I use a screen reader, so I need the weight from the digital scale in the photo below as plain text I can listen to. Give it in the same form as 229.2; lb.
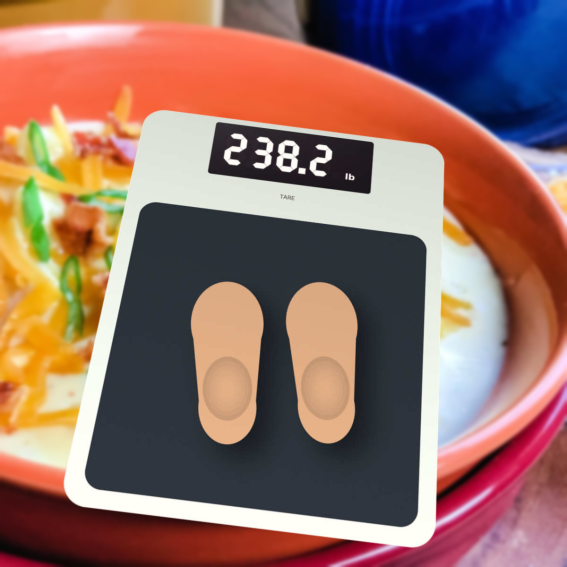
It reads 238.2; lb
